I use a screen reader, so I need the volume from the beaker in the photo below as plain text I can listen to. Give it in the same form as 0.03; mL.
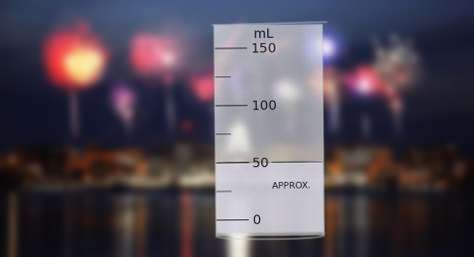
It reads 50; mL
